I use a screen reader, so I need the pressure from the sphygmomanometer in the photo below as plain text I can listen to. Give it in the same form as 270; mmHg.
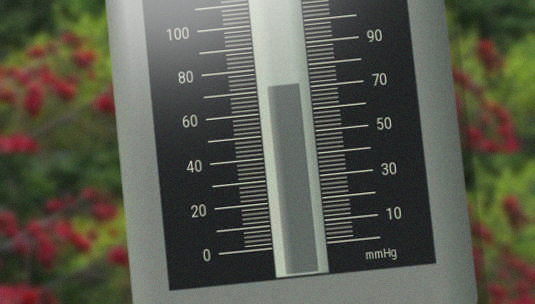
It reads 72; mmHg
